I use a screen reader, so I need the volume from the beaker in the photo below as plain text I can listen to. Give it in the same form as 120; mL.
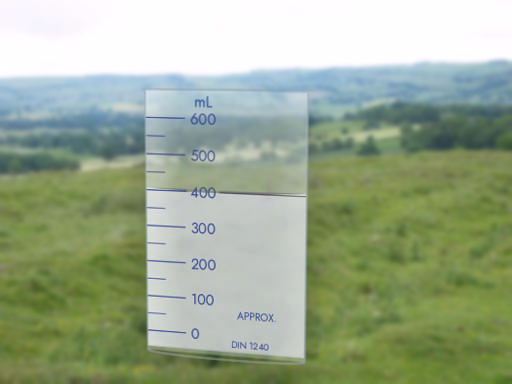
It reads 400; mL
